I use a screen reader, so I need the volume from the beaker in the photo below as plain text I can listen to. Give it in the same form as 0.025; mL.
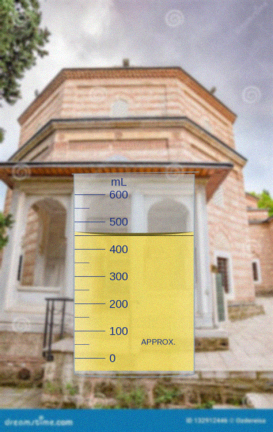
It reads 450; mL
